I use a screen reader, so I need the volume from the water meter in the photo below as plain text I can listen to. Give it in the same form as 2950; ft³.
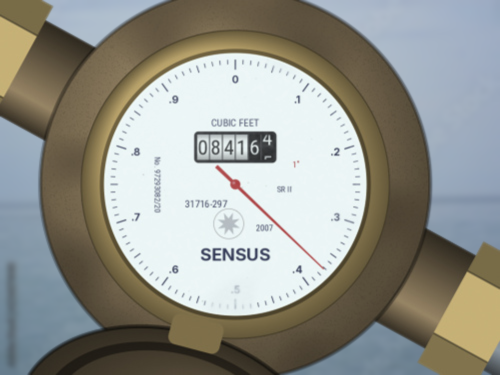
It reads 84164.37; ft³
